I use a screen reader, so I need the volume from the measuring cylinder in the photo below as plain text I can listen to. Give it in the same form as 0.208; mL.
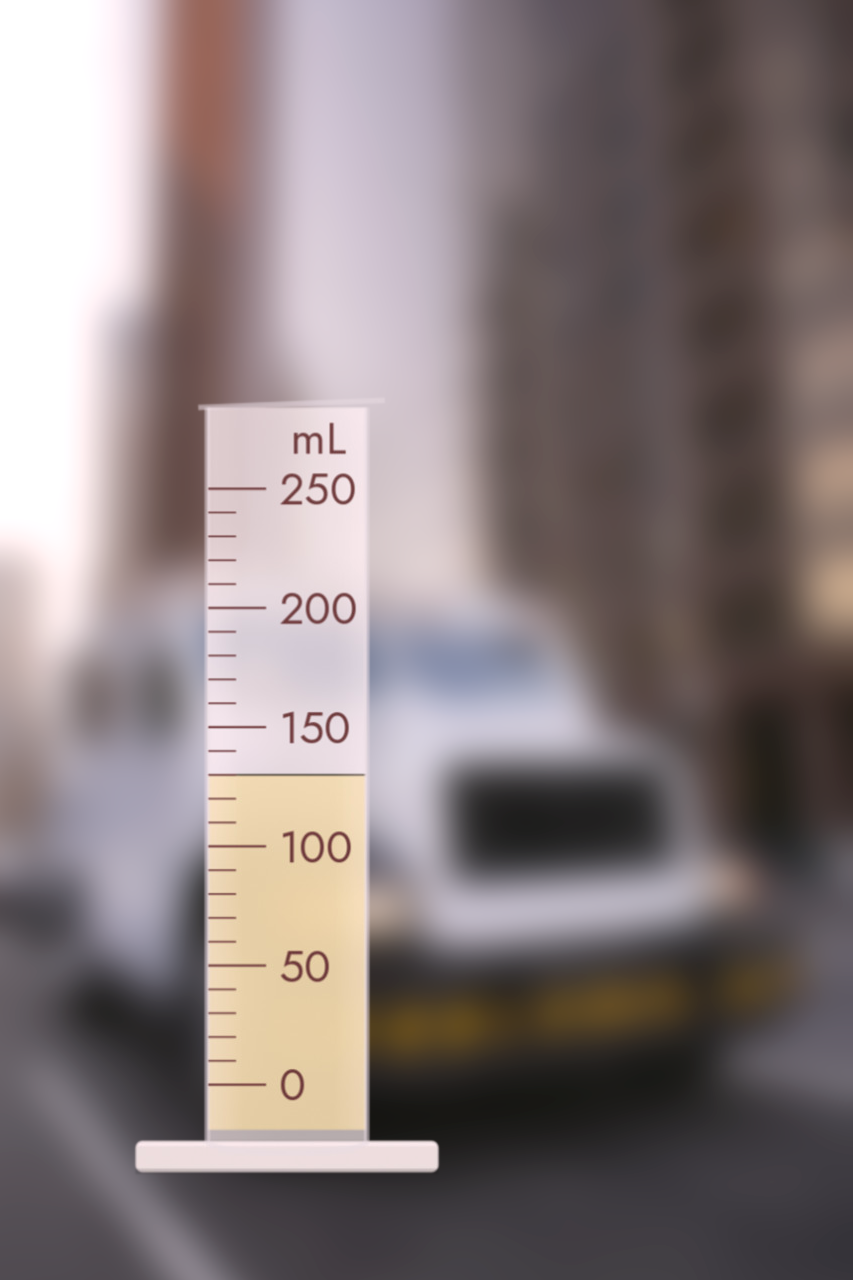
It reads 130; mL
